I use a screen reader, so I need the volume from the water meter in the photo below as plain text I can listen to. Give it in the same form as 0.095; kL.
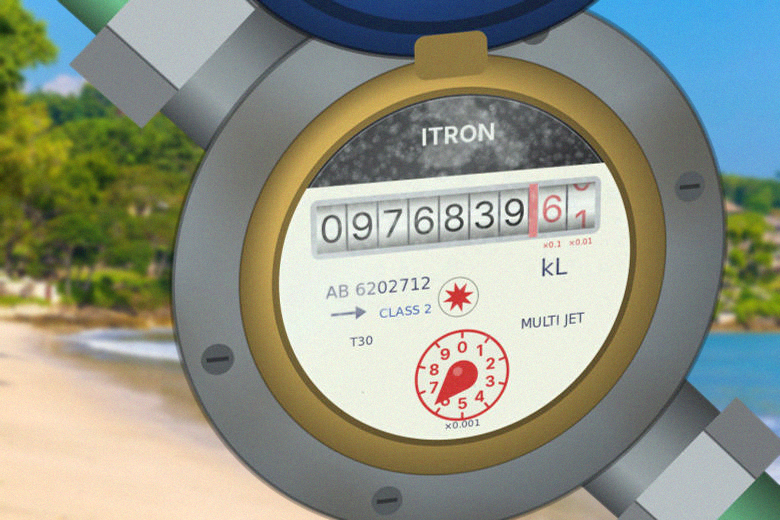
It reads 976839.606; kL
